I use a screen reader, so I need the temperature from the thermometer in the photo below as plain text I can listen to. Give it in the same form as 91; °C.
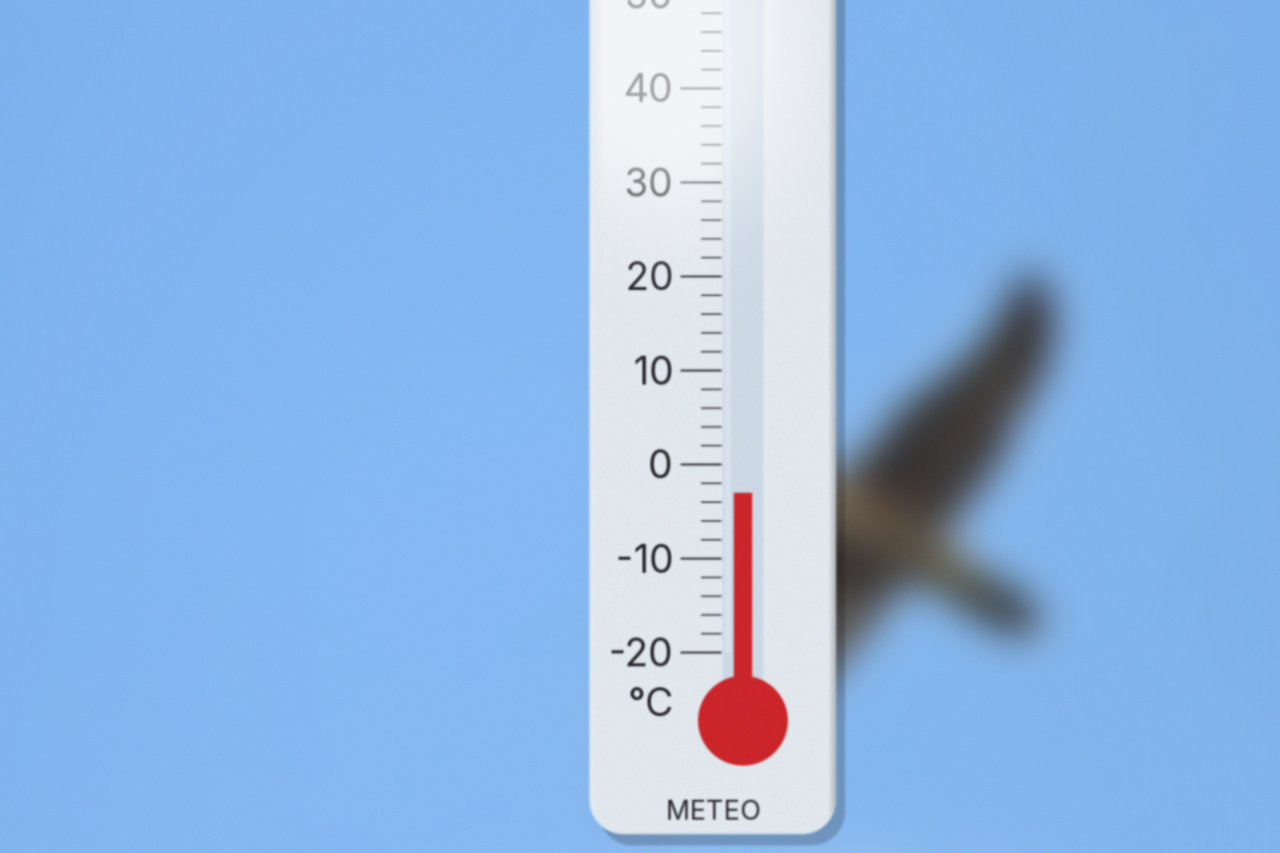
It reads -3; °C
